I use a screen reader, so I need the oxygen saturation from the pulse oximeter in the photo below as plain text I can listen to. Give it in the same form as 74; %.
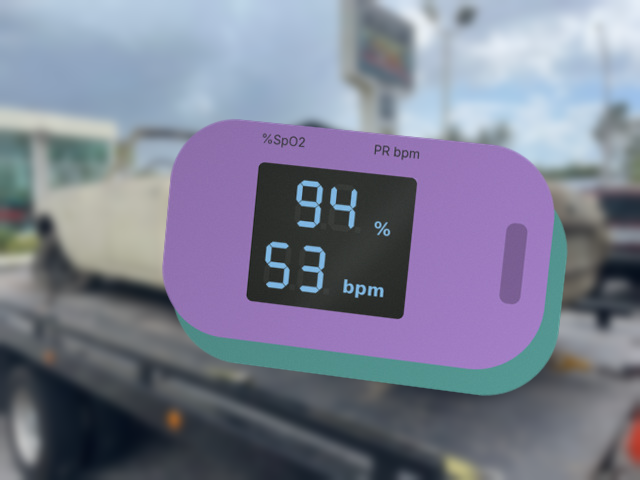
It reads 94; %
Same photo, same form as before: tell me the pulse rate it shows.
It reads 53; bpm
